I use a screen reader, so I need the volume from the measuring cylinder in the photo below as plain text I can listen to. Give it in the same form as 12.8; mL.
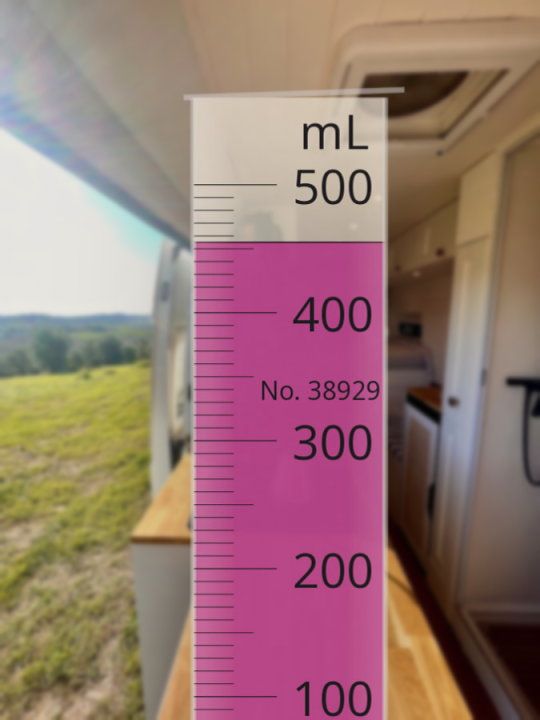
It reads 455; mL
